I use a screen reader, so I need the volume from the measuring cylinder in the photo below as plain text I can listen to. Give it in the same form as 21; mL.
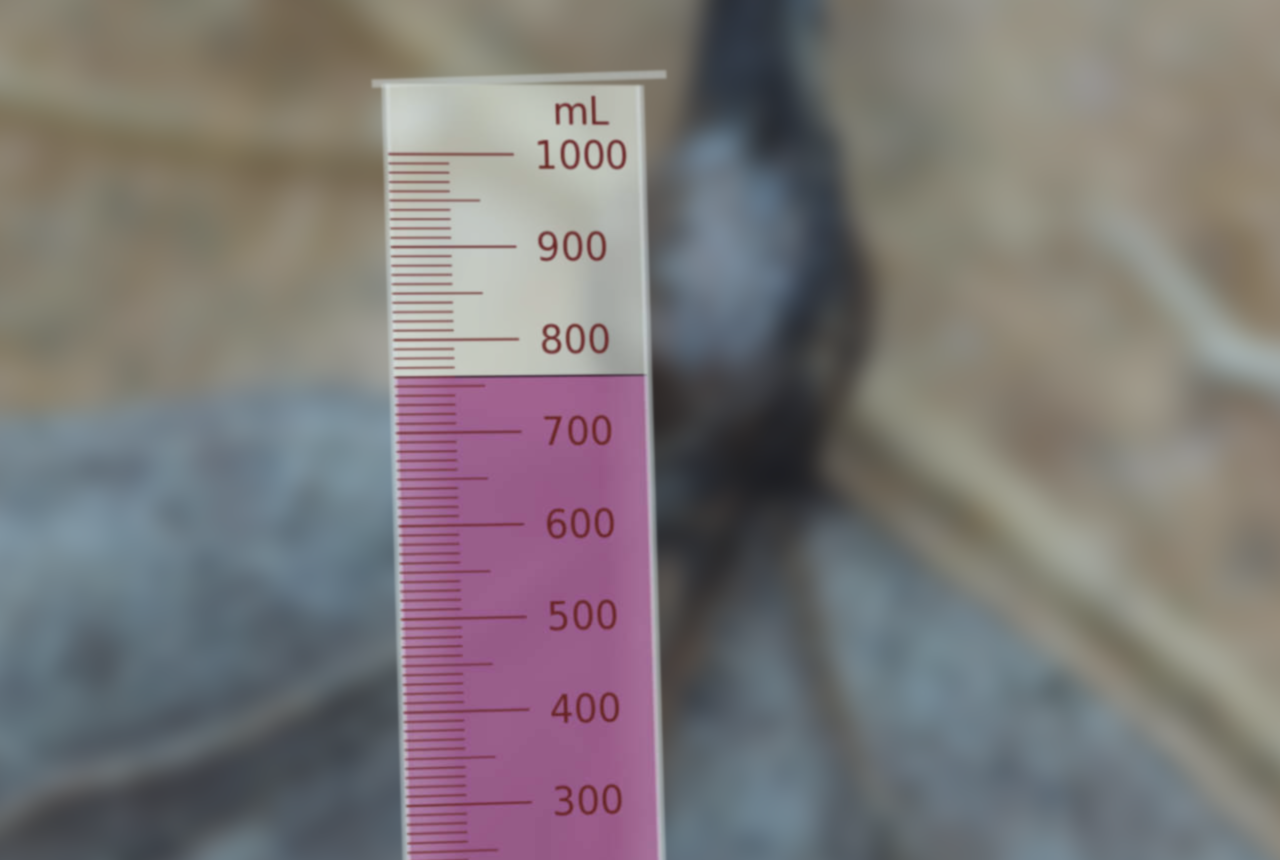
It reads 760; mL
